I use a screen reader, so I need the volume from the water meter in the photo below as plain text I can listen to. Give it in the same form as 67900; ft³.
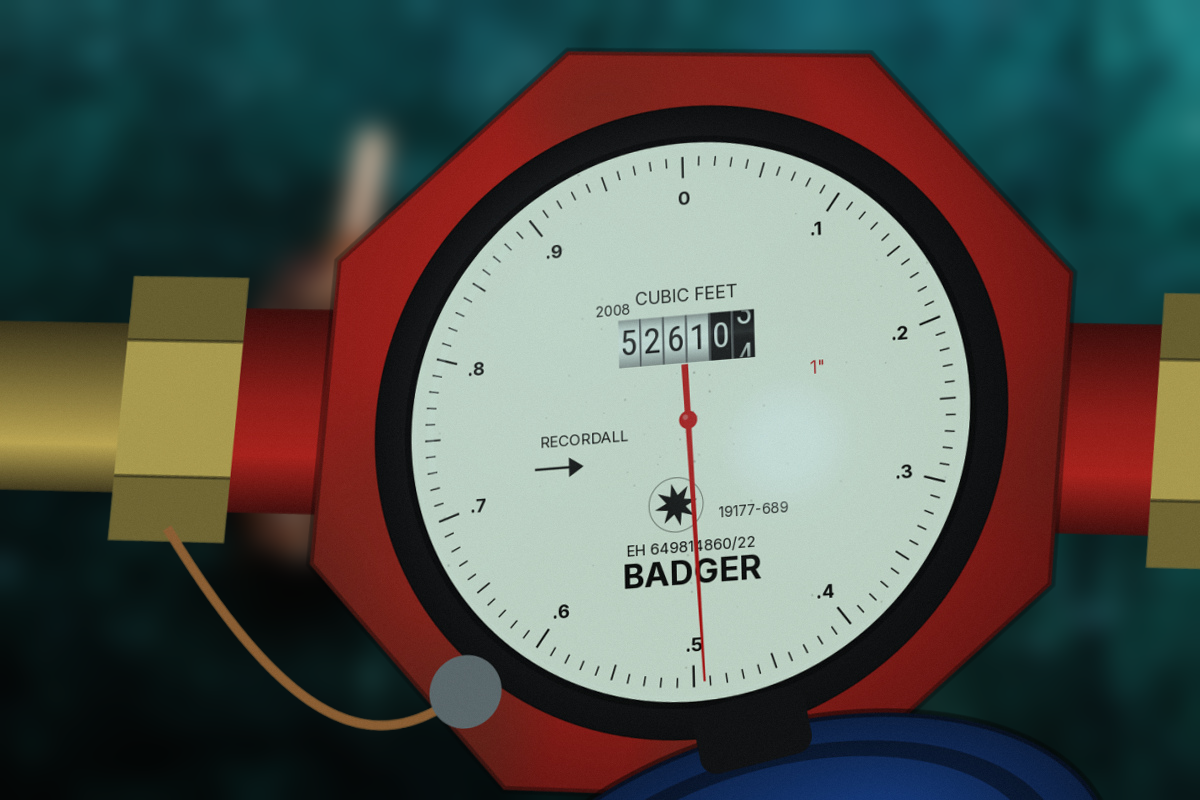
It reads 526103.49; ft³
